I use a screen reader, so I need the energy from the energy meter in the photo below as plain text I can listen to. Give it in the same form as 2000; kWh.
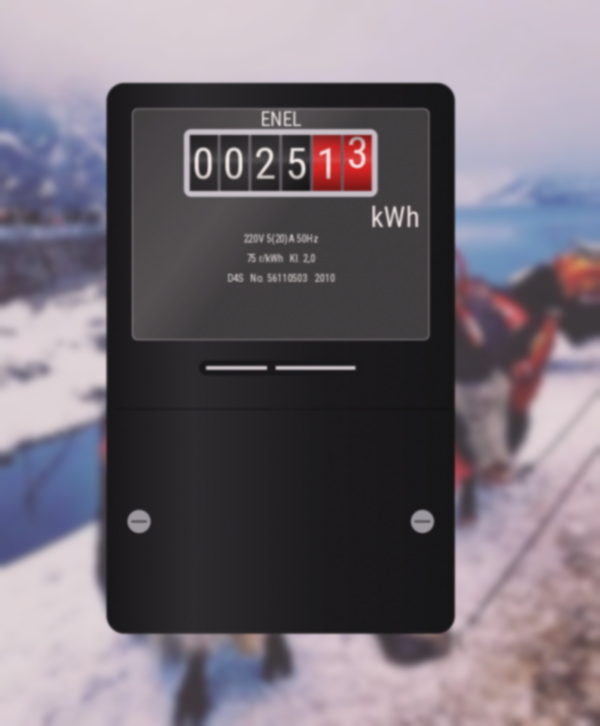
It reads 25.13; kWh
